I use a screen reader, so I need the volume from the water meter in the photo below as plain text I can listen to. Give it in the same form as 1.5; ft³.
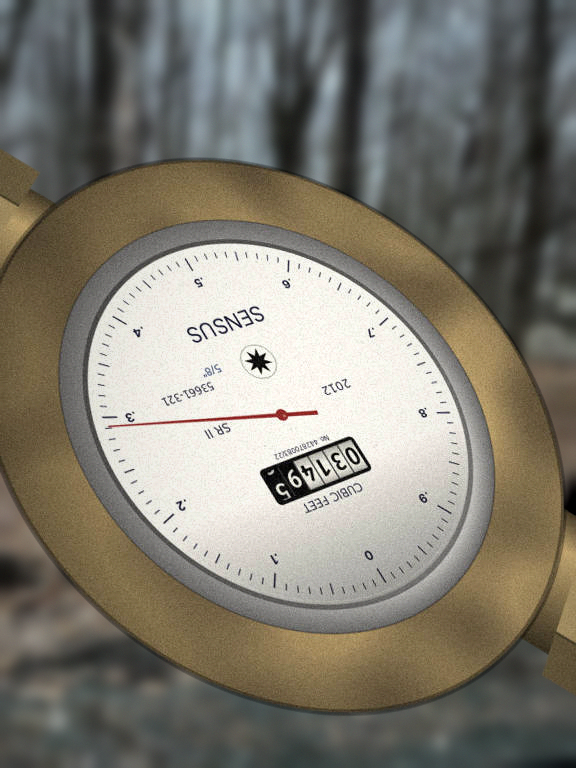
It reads 31495.29; ft³
